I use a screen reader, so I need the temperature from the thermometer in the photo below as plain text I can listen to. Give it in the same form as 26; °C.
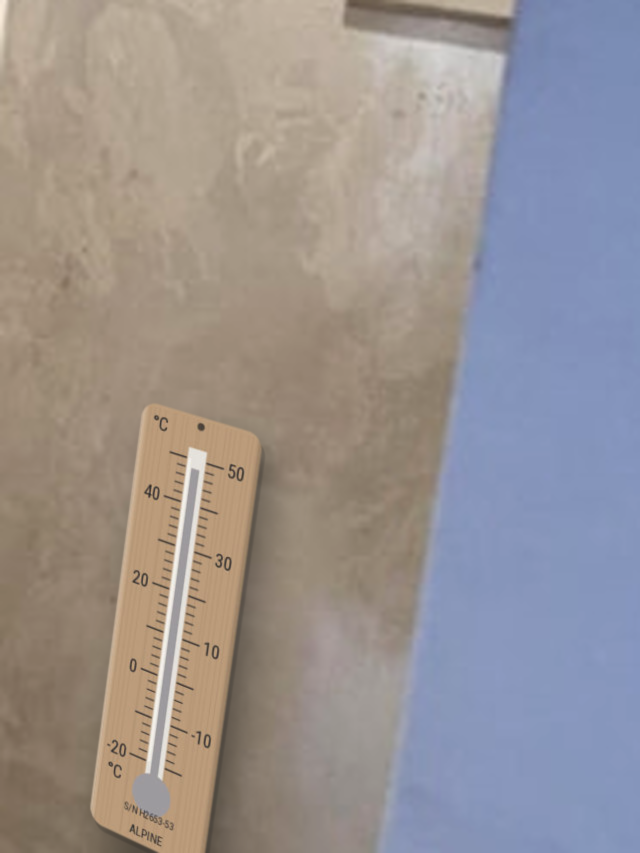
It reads 48; °C
